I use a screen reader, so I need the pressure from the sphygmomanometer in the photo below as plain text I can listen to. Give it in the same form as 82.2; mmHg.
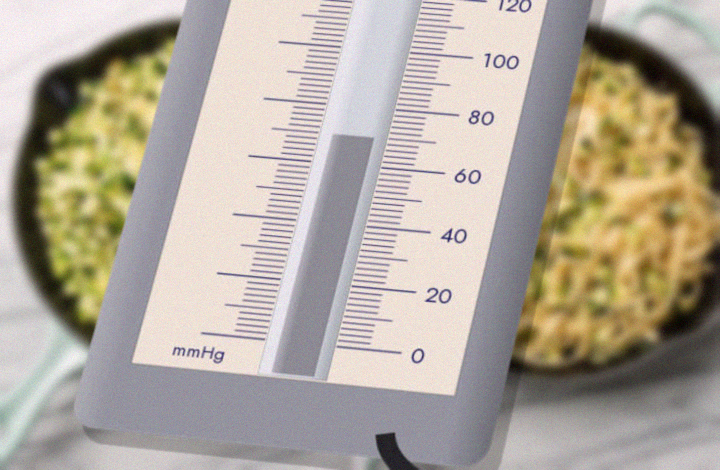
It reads 70; mmHg
